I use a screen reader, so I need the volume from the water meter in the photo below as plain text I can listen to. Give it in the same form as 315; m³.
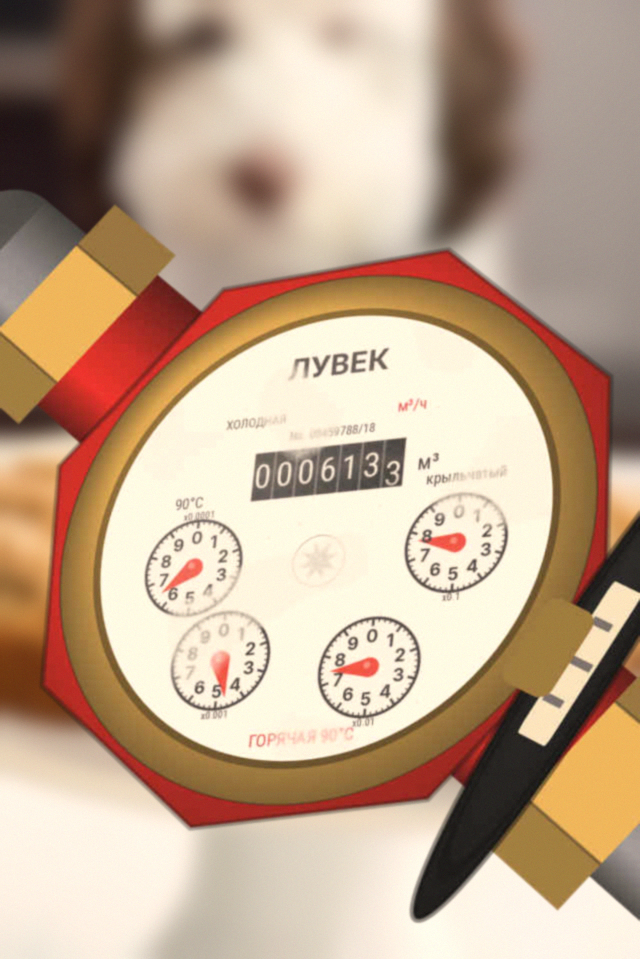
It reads 6132.7746; m³
